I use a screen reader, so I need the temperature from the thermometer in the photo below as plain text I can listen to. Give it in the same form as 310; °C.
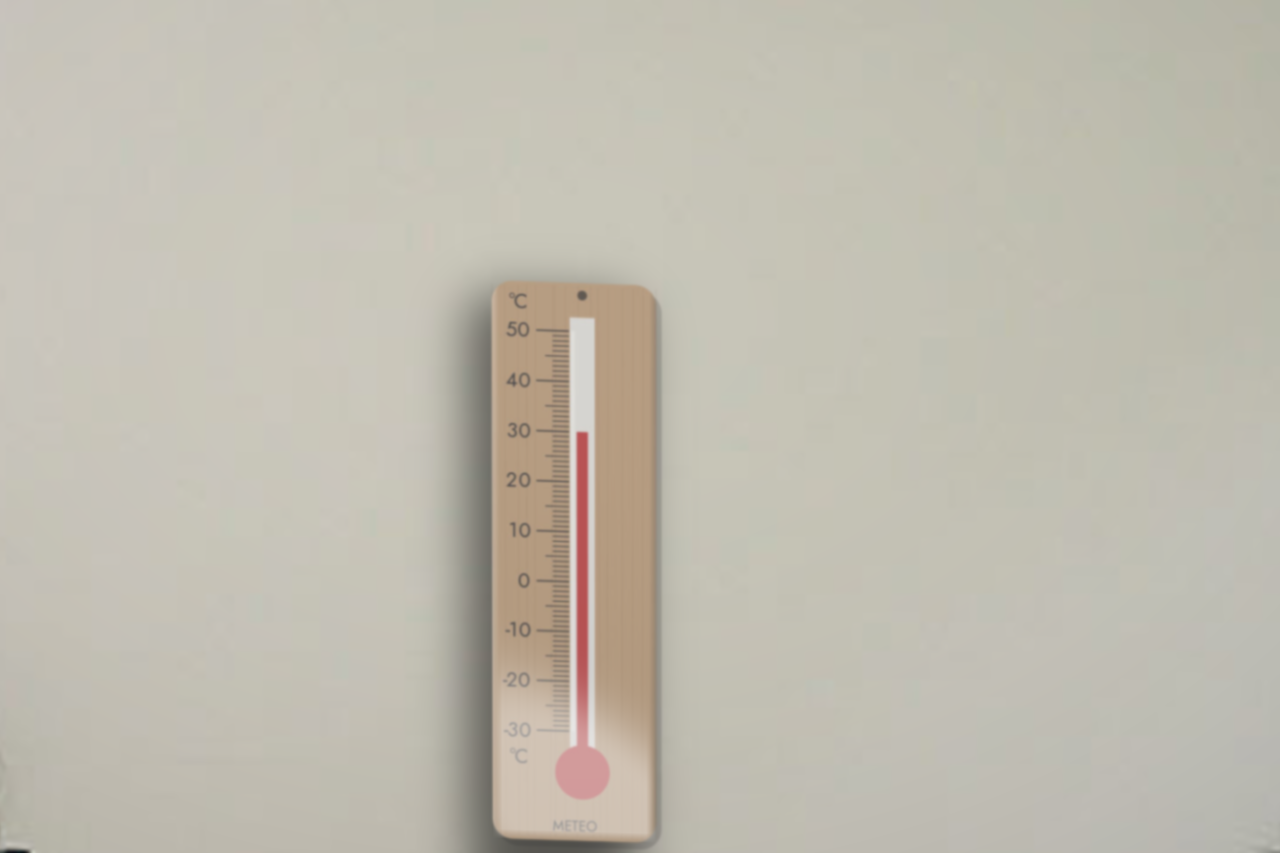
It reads 30; °C
